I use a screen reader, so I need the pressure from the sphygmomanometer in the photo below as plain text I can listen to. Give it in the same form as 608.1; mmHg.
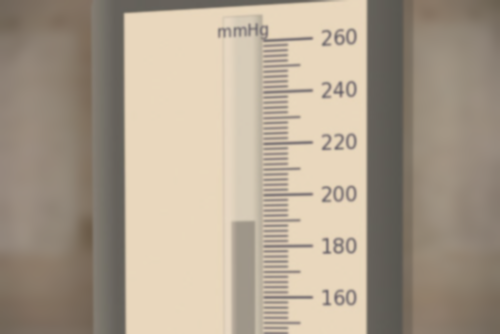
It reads 190; mmHg
